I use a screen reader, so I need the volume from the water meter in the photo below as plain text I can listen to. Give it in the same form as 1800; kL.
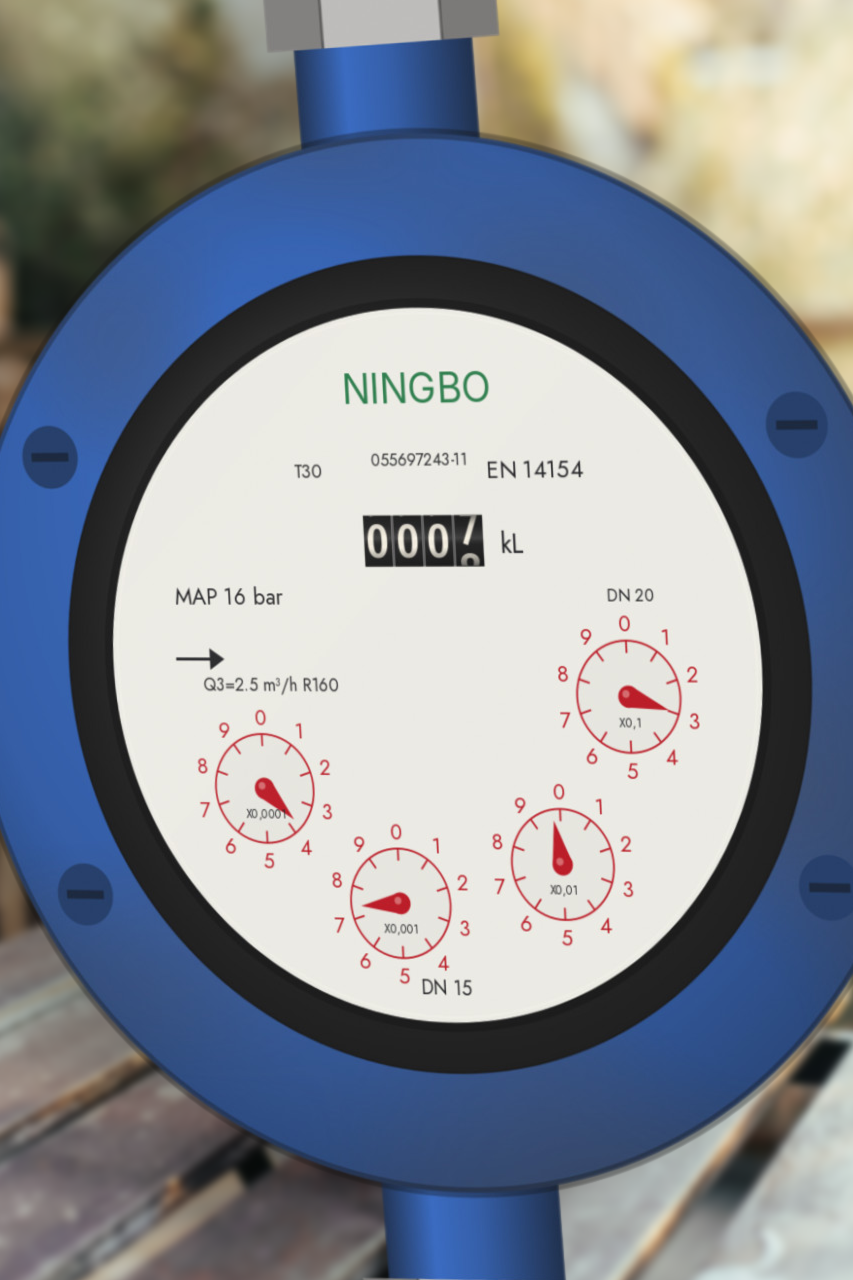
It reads 7.2973; kL
